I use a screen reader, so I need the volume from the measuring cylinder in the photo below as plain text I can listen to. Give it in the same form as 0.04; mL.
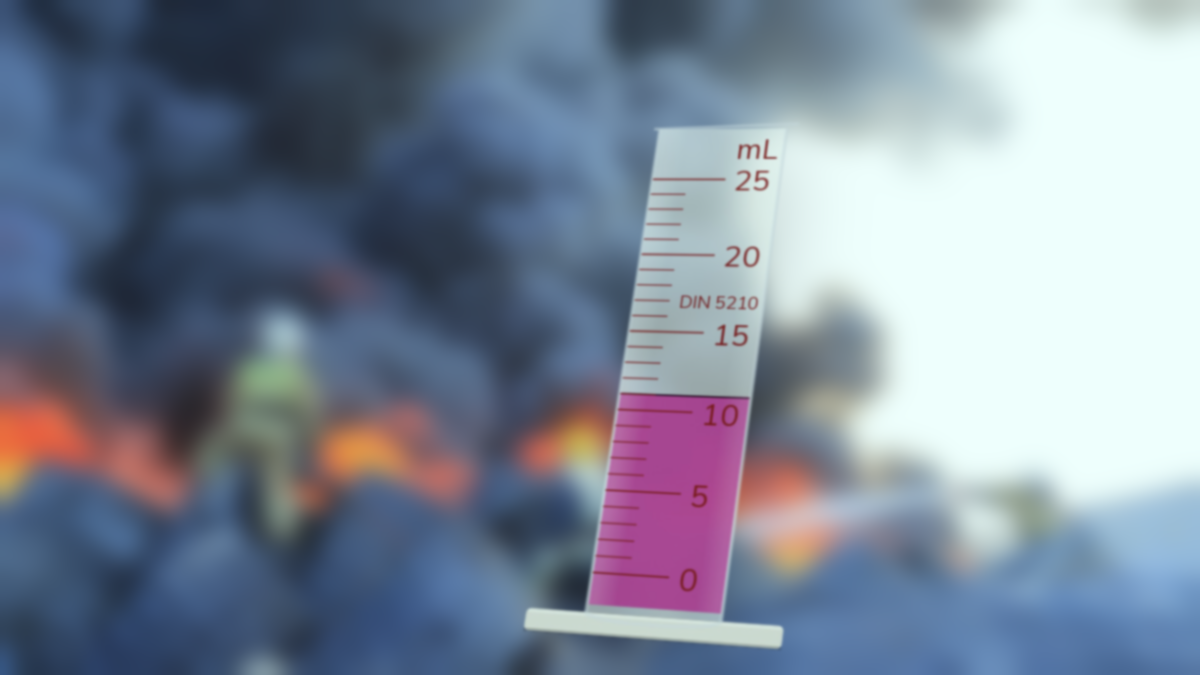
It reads 11; mL
